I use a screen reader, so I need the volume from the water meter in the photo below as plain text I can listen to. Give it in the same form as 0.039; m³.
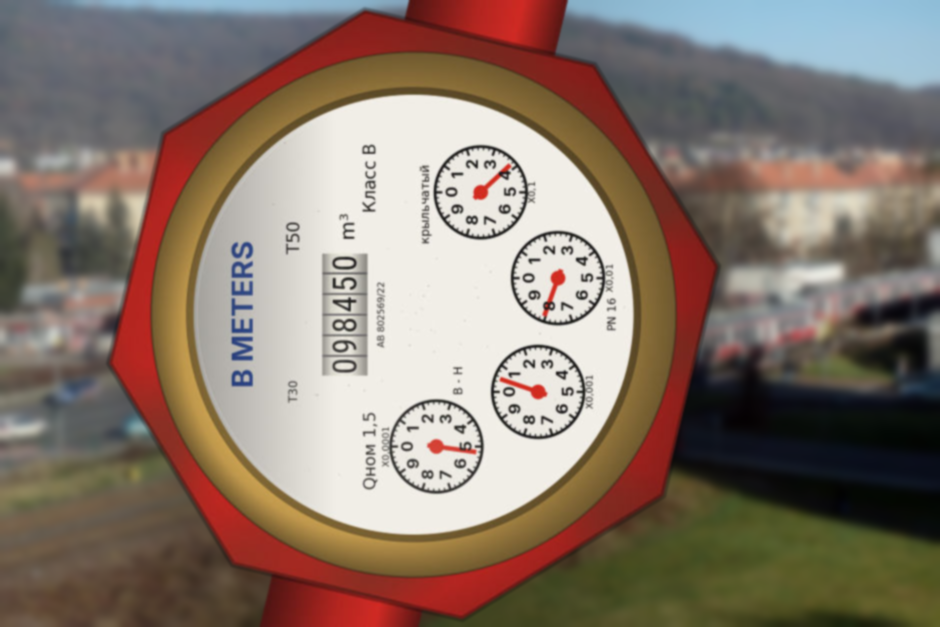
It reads 98450.3805; m³
